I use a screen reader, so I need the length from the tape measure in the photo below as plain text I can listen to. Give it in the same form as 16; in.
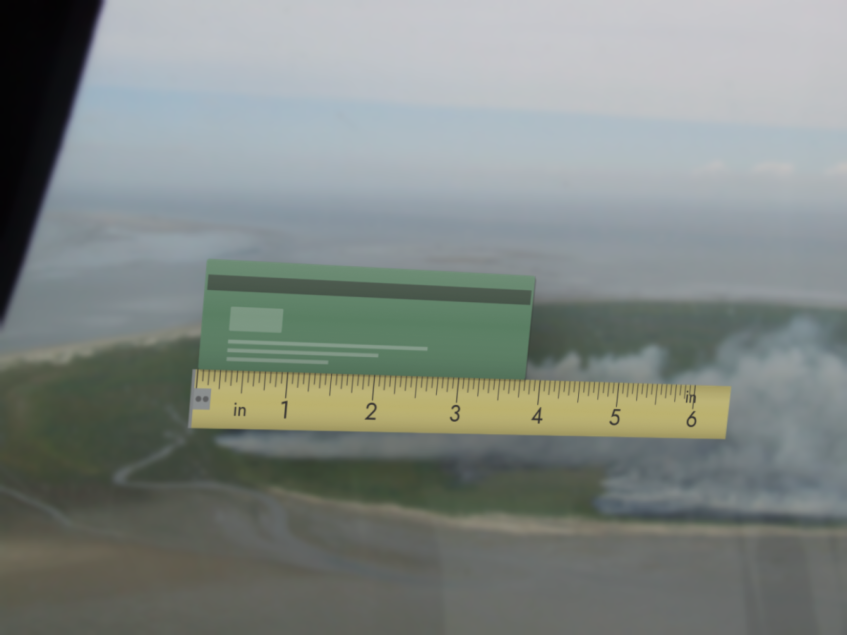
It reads 3.8125; in
